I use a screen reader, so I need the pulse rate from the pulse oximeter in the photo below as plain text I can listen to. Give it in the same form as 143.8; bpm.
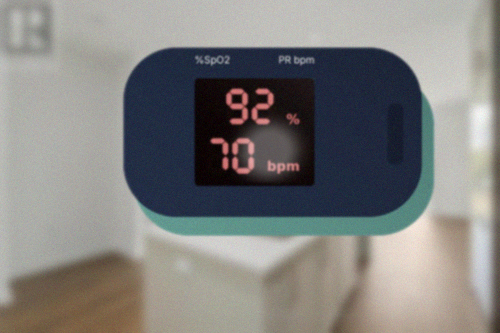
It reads 70; bpm
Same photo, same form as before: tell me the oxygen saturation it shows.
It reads 92; %
